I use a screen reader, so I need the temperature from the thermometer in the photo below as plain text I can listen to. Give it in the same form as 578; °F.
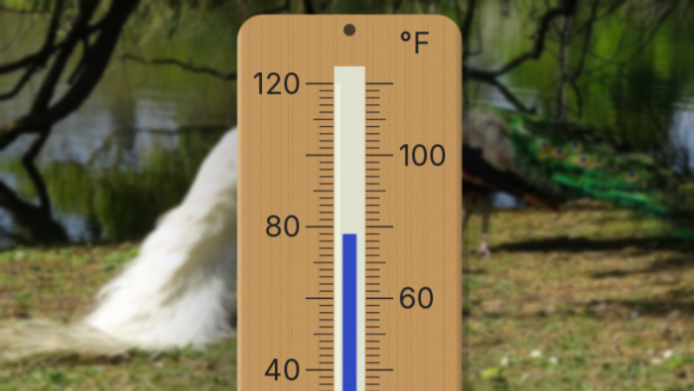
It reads 78; °F
